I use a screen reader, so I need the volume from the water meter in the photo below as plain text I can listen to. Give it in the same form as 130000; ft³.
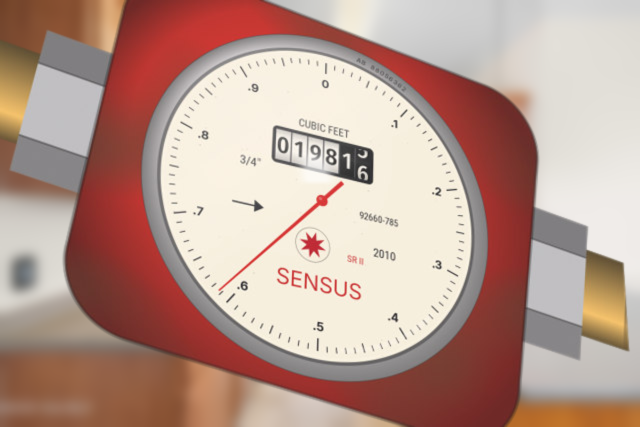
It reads 19815.61; ft³
